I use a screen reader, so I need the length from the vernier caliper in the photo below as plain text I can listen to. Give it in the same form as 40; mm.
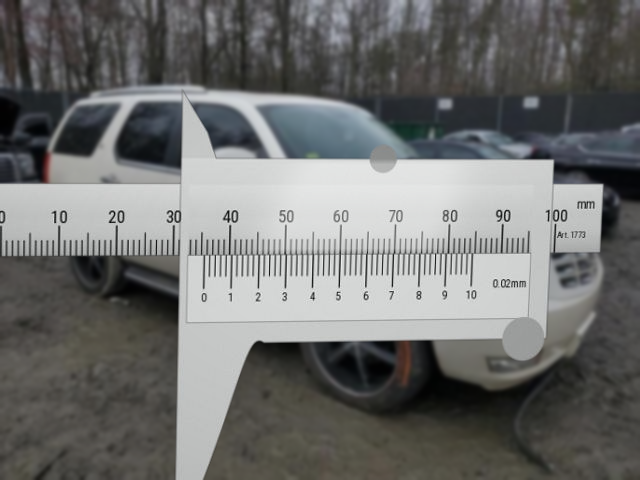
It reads 35.5; mm
